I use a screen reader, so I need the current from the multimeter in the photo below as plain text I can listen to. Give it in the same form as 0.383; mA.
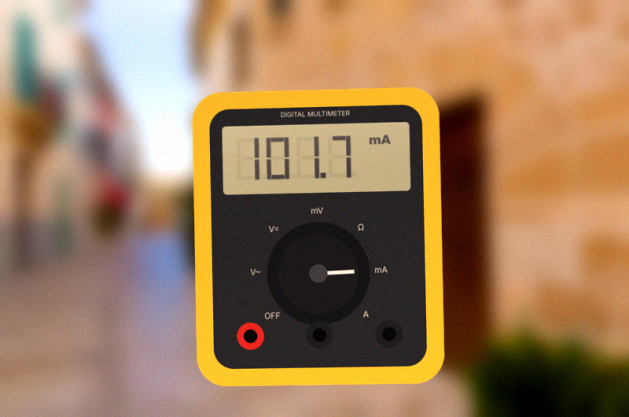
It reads 101.7; mA
